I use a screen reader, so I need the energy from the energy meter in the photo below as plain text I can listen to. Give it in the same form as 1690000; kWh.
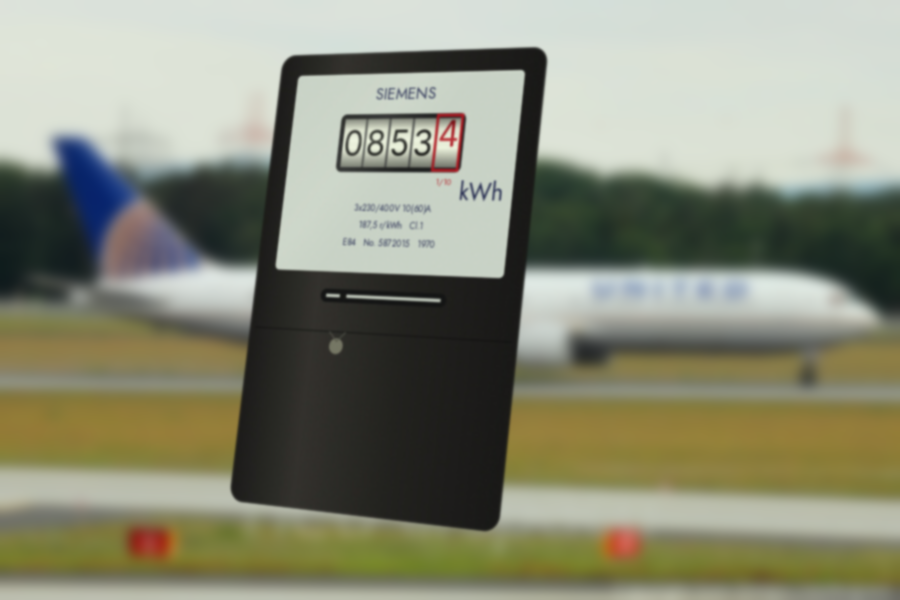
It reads 853.4; kWh
